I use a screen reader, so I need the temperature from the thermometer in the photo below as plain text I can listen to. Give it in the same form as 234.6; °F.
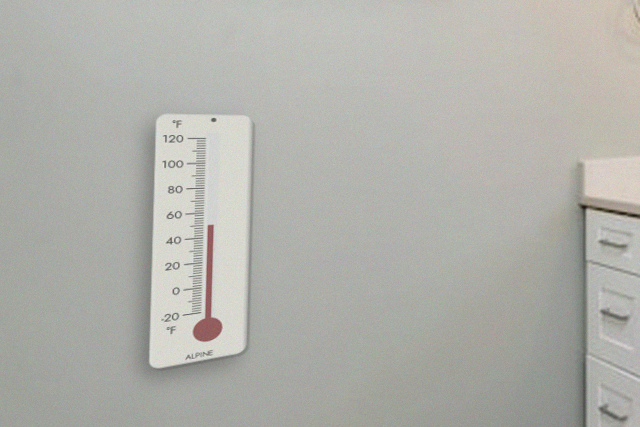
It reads 50; °F
